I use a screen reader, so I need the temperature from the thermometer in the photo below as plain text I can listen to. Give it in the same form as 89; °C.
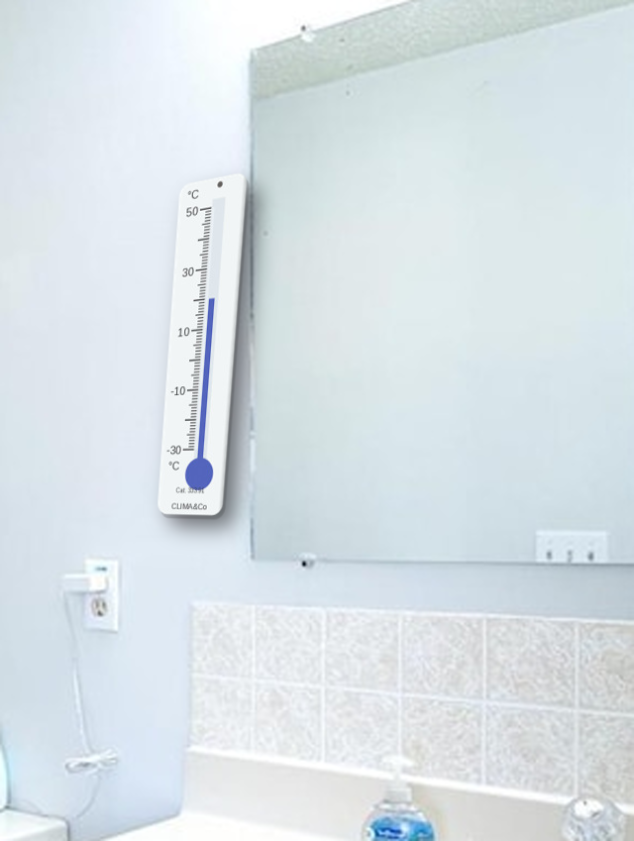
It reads 20; °C
